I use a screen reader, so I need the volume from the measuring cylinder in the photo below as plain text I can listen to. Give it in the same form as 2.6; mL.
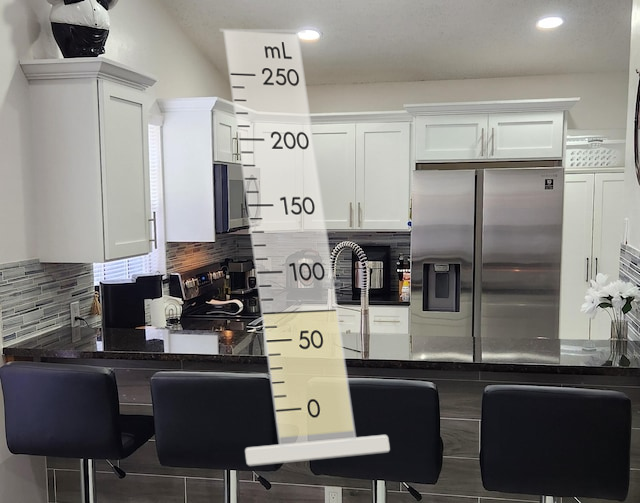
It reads 70; mL
